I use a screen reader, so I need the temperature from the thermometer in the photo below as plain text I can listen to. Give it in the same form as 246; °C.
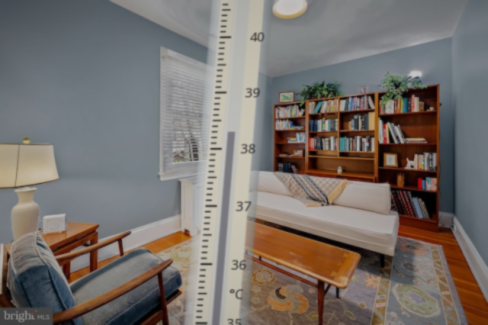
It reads 38.3; °C
